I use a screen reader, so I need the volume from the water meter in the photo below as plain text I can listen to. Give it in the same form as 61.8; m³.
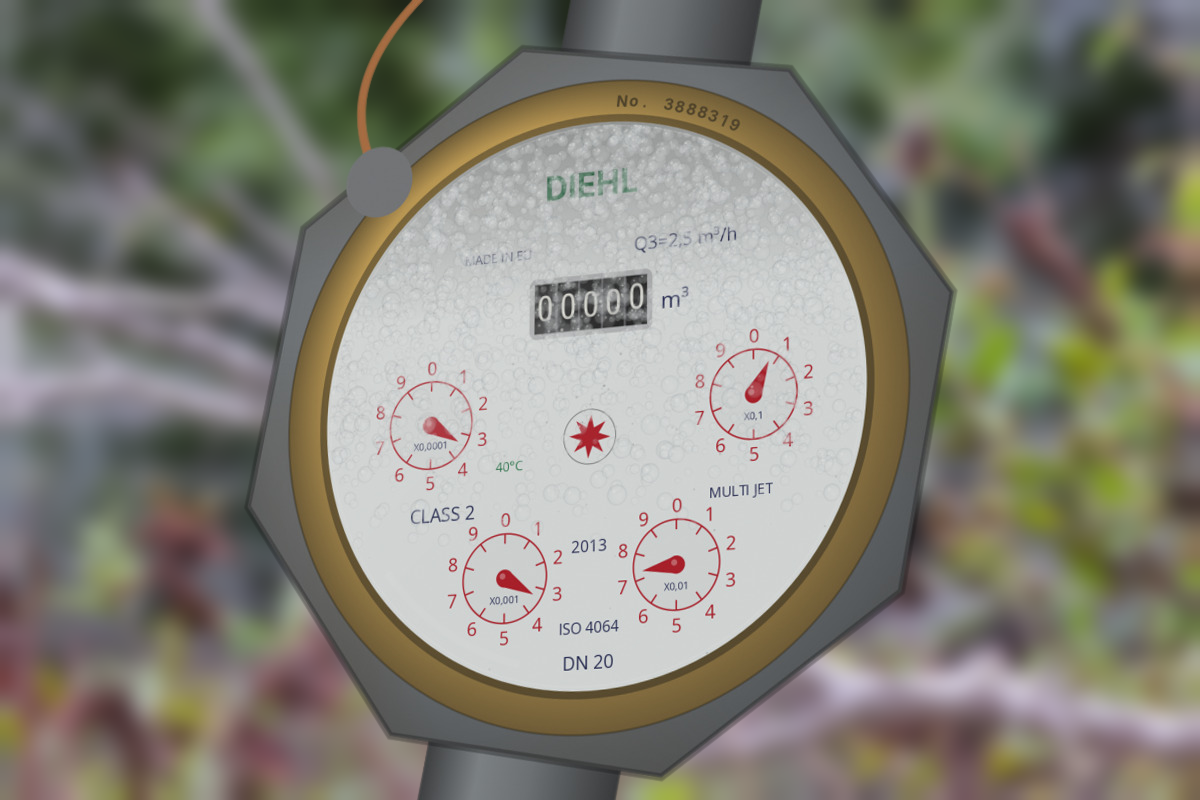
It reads 0.0733; m³
